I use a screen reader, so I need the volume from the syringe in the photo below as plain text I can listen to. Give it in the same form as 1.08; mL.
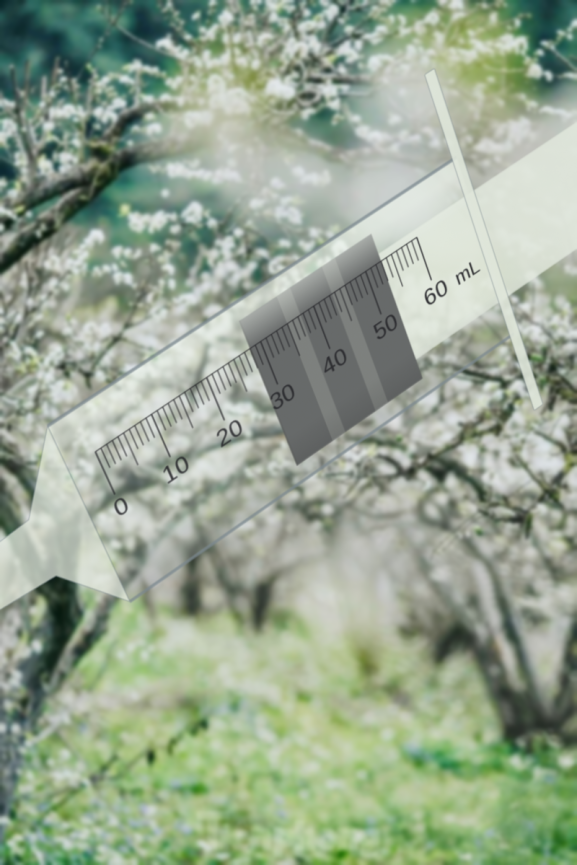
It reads 28; mL
